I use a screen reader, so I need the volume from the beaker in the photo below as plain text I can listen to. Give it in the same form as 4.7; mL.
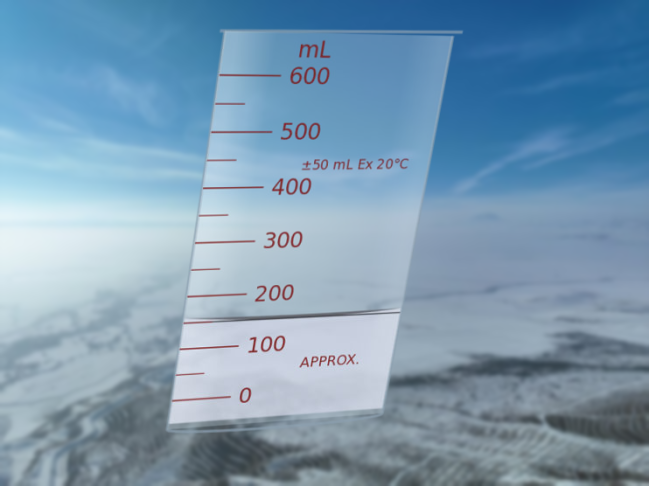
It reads 150; mL
